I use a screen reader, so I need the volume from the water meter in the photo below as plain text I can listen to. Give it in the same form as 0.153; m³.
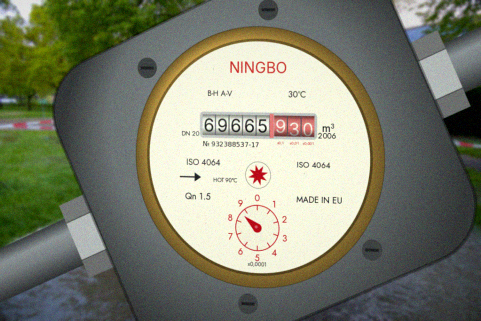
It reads 69665.9298; m³
